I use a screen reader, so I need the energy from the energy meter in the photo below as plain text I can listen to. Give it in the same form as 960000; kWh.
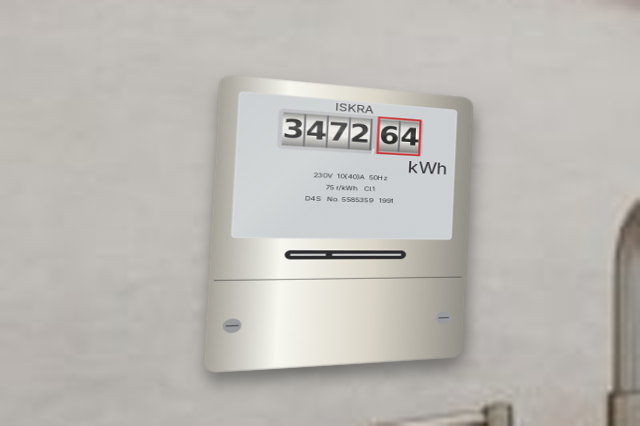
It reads 3472.64; kWh
